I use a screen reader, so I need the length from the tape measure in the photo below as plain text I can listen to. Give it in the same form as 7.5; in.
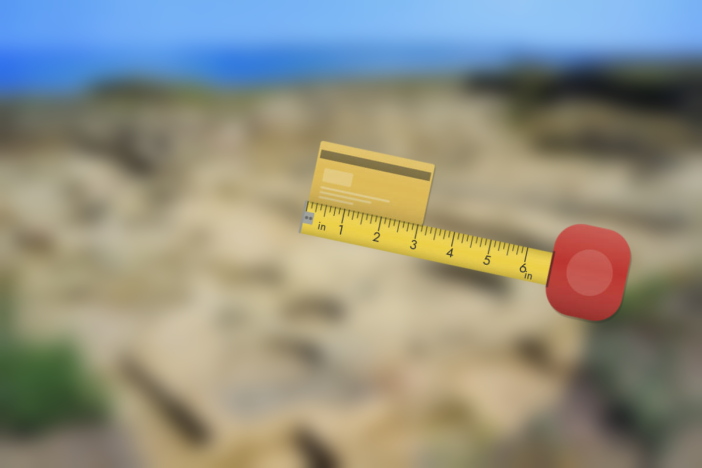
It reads 3.125; in
